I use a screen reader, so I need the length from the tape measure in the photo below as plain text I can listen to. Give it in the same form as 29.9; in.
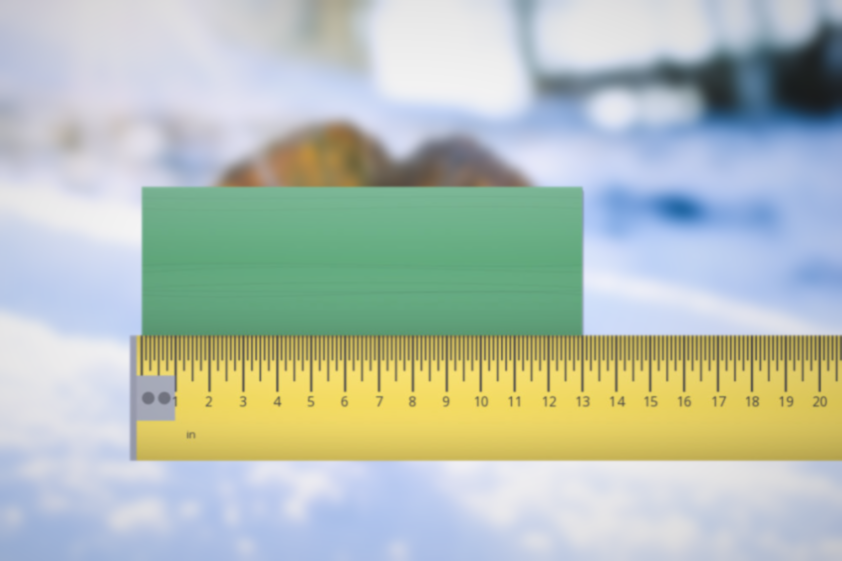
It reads 13; in
